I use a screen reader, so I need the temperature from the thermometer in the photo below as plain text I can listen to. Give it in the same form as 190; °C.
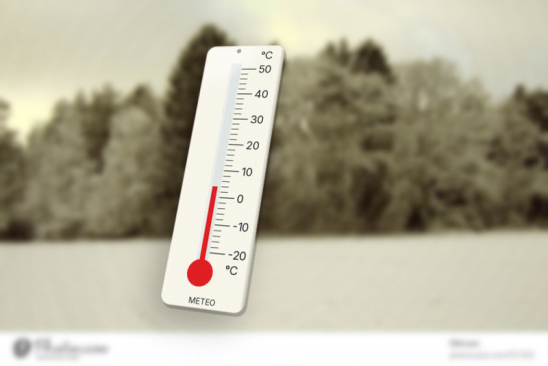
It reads 4; °C
